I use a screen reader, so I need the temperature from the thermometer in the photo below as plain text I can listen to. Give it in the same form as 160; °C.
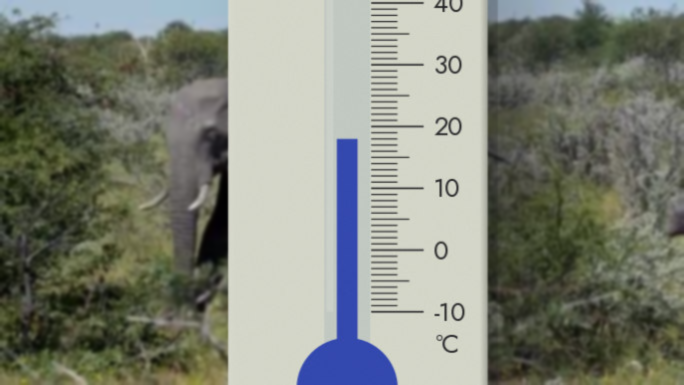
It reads 18; °C
